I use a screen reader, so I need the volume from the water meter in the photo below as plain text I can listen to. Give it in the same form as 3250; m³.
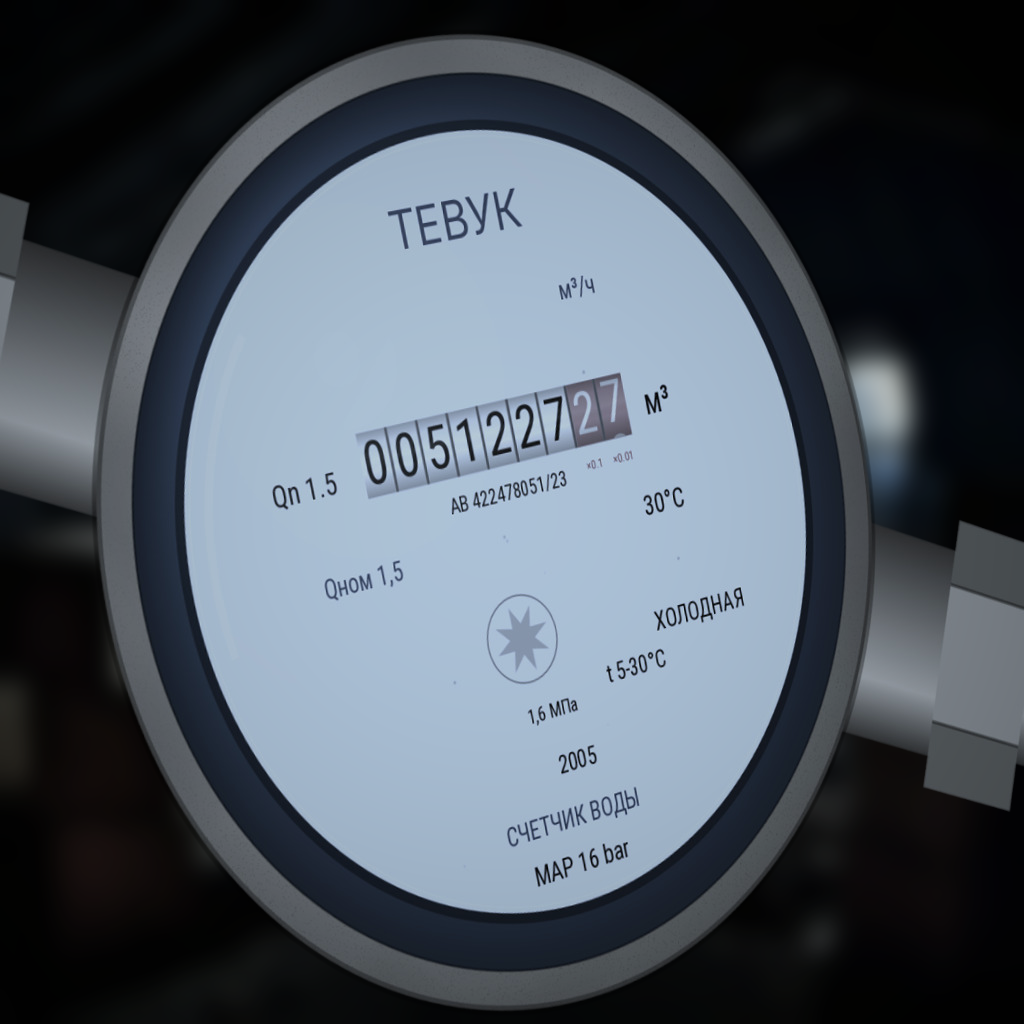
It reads 51227.27; m³
